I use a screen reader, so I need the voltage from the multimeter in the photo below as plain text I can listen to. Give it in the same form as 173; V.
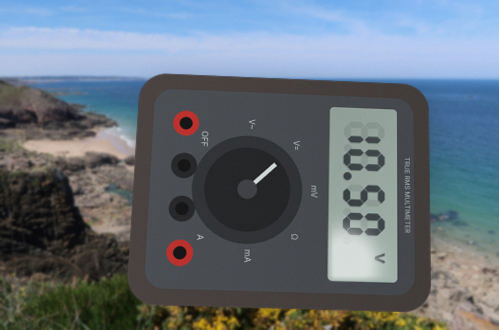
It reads 10.50; V
